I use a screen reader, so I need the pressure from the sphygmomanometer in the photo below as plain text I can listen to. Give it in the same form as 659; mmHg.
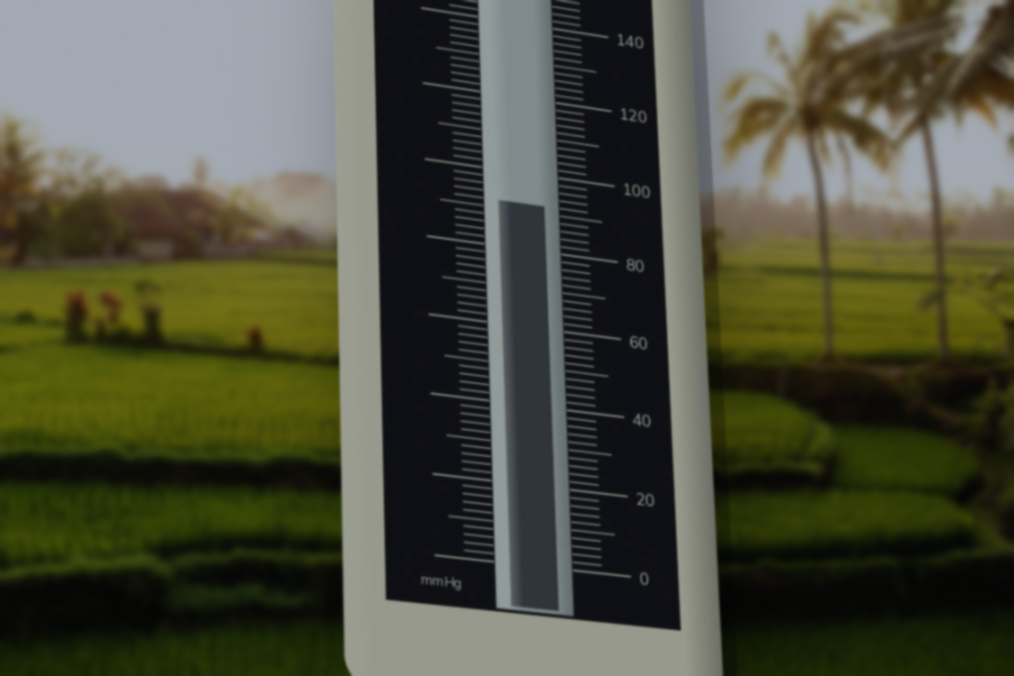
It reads 92; mmHg
